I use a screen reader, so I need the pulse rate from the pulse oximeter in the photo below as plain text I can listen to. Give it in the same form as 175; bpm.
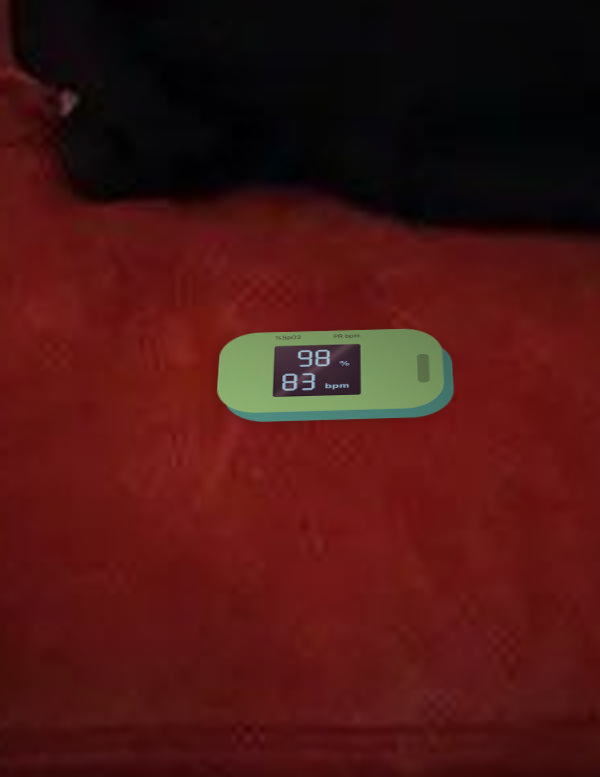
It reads 83; bpm
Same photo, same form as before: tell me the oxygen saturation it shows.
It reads 98; %
